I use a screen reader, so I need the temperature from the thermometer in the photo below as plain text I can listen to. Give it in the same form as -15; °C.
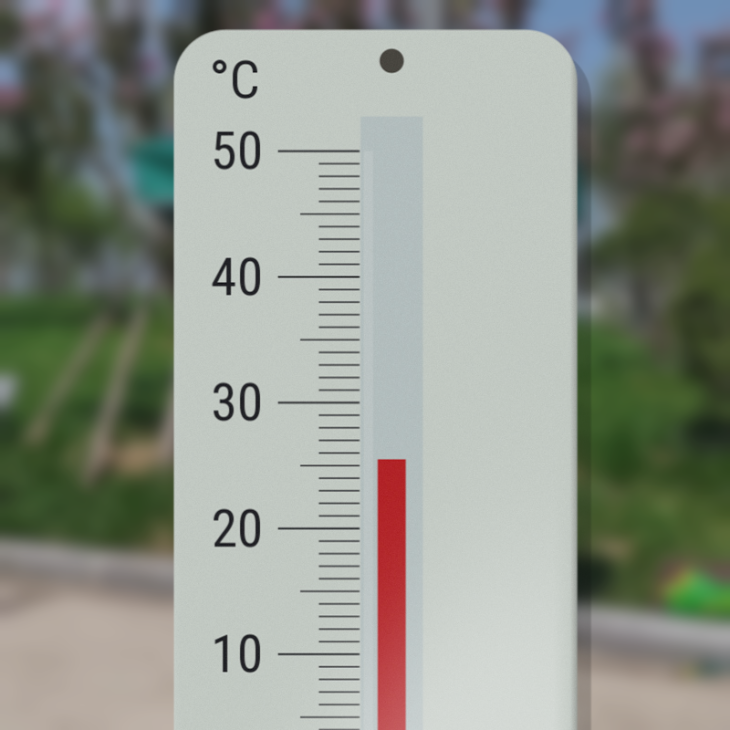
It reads 25.5; °C
